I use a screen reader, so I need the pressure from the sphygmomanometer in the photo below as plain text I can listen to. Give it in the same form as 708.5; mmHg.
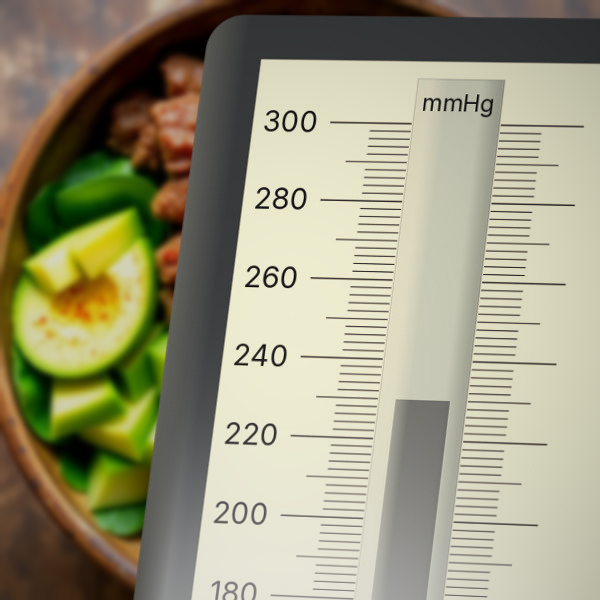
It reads 230; mmHg
